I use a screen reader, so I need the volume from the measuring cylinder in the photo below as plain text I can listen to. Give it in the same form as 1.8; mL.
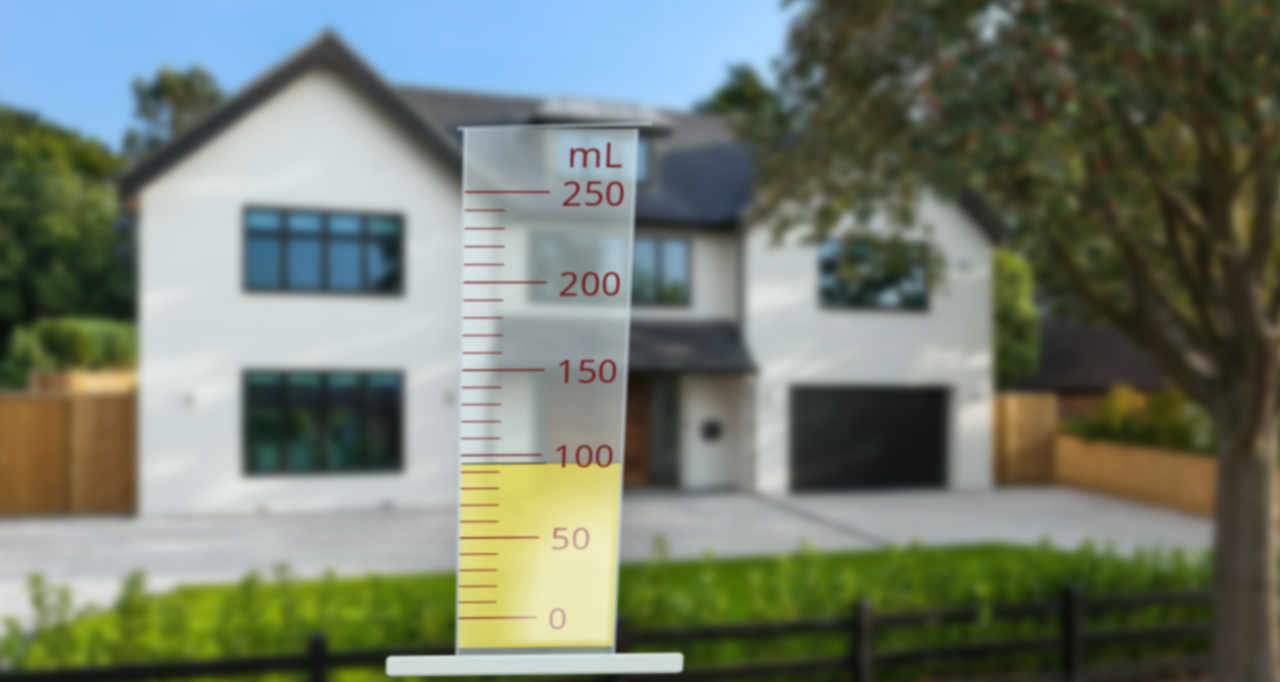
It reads 95; mL
